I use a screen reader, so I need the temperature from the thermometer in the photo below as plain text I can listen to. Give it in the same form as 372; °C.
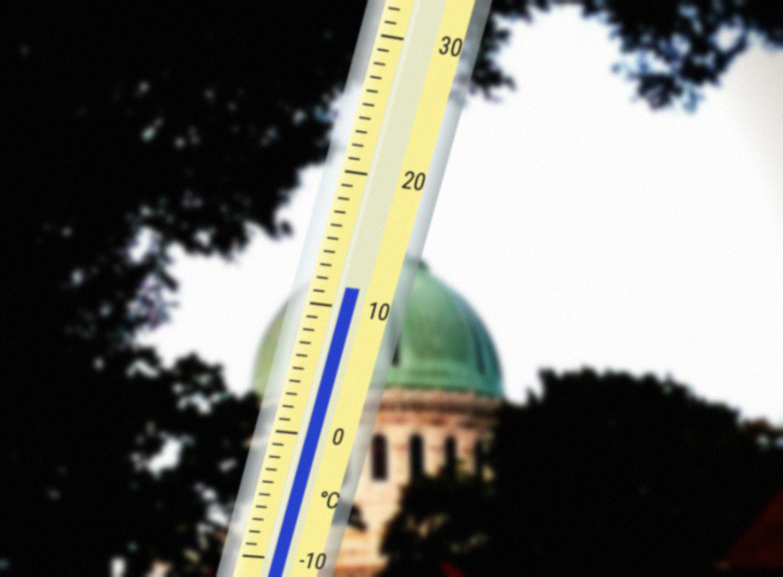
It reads 11.5; °C
